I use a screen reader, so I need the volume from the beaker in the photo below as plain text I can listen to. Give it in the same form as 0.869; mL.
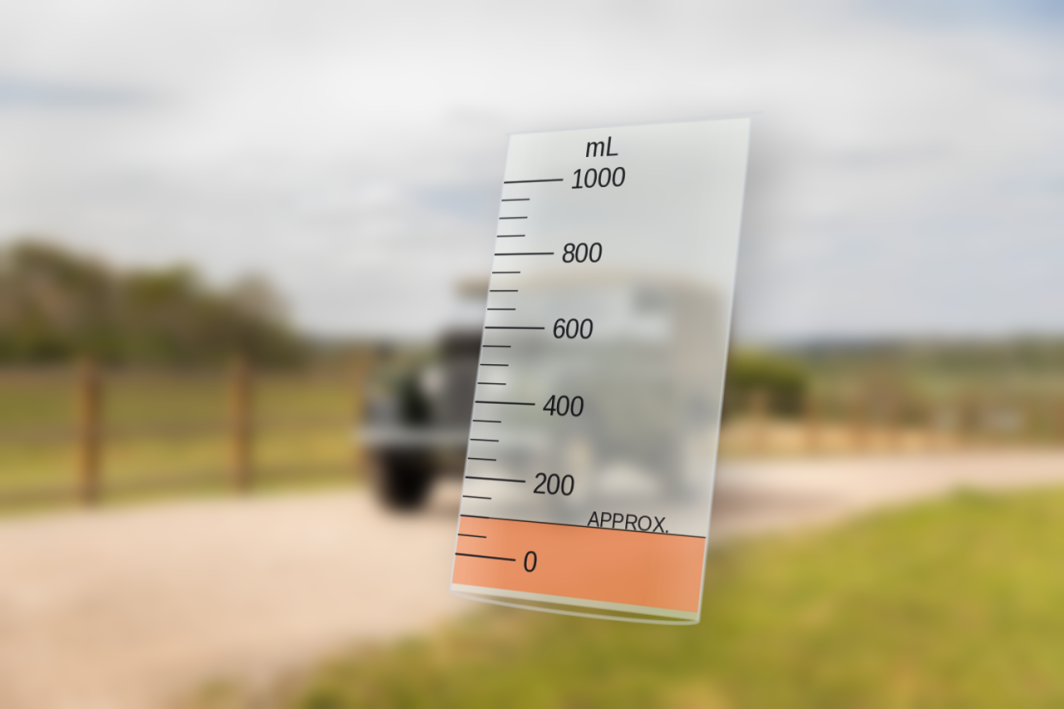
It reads 100; mL
